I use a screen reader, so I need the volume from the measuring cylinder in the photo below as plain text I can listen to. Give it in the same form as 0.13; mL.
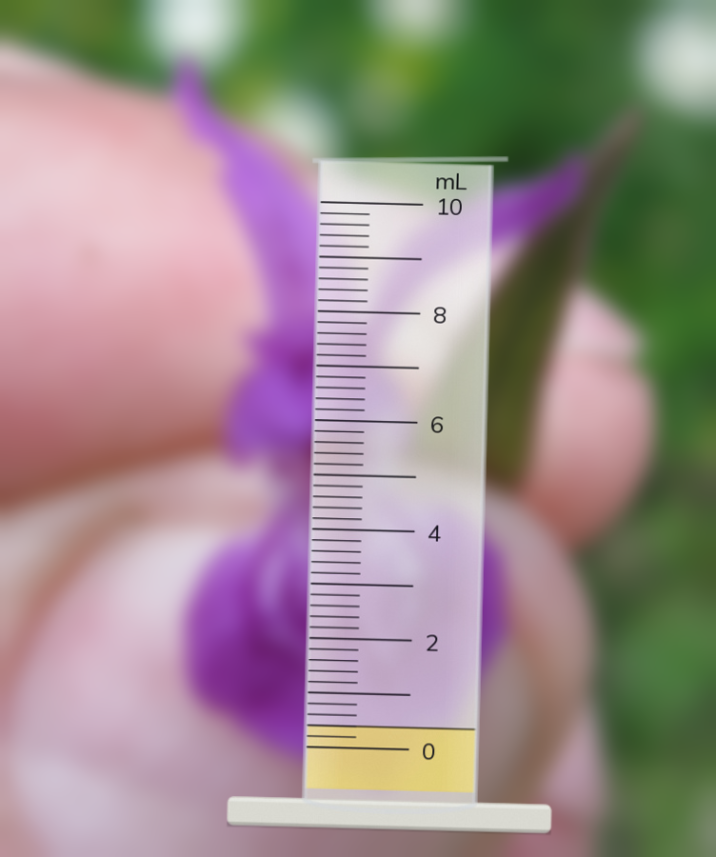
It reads 0.4; mL
